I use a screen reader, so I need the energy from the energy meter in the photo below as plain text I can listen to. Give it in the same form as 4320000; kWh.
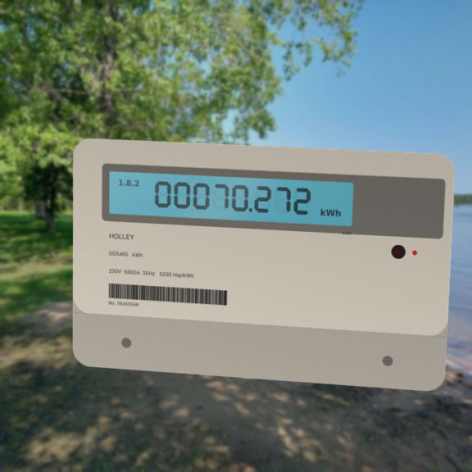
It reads 70.272; kWh
